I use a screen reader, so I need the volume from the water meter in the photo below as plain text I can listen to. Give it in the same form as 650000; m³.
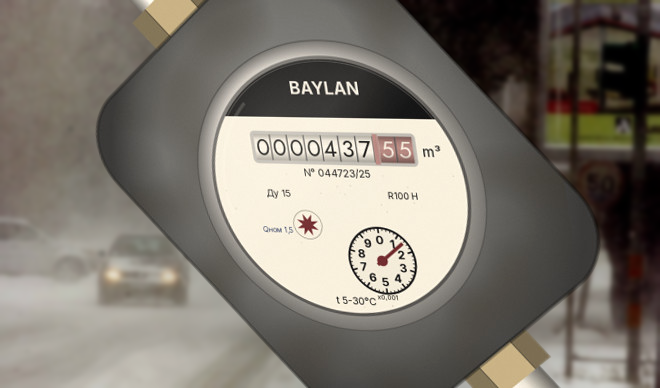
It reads 437.551; m³
